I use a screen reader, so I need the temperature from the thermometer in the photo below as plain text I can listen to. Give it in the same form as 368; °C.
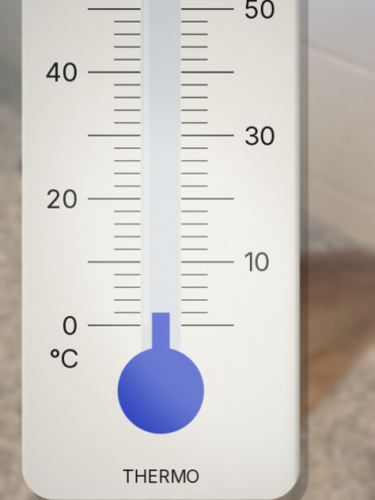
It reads 2; °C
